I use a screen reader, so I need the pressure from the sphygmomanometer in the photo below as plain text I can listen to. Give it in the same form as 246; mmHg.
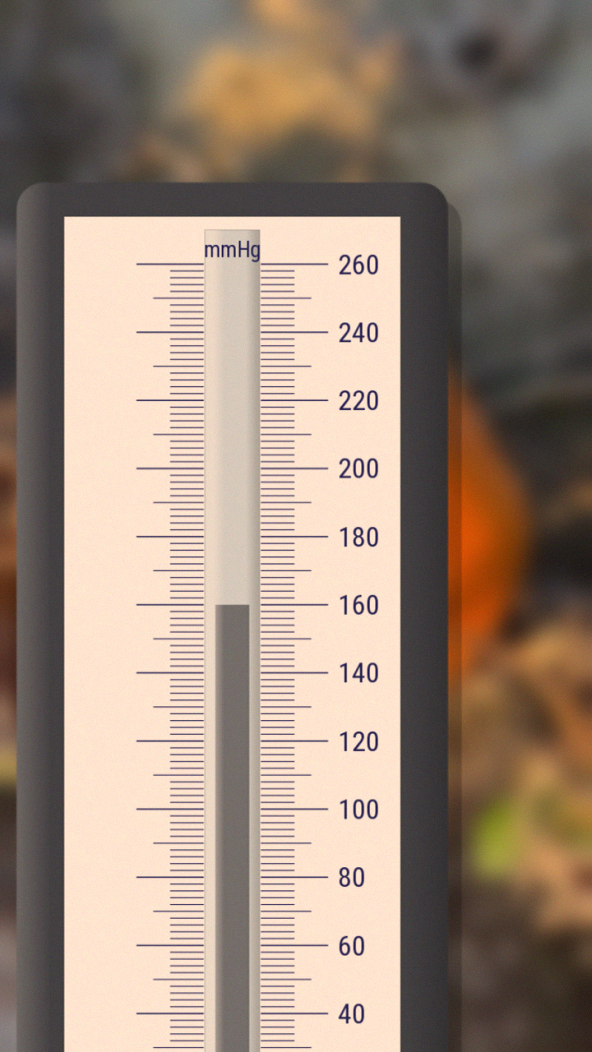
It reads 160; mmHg
